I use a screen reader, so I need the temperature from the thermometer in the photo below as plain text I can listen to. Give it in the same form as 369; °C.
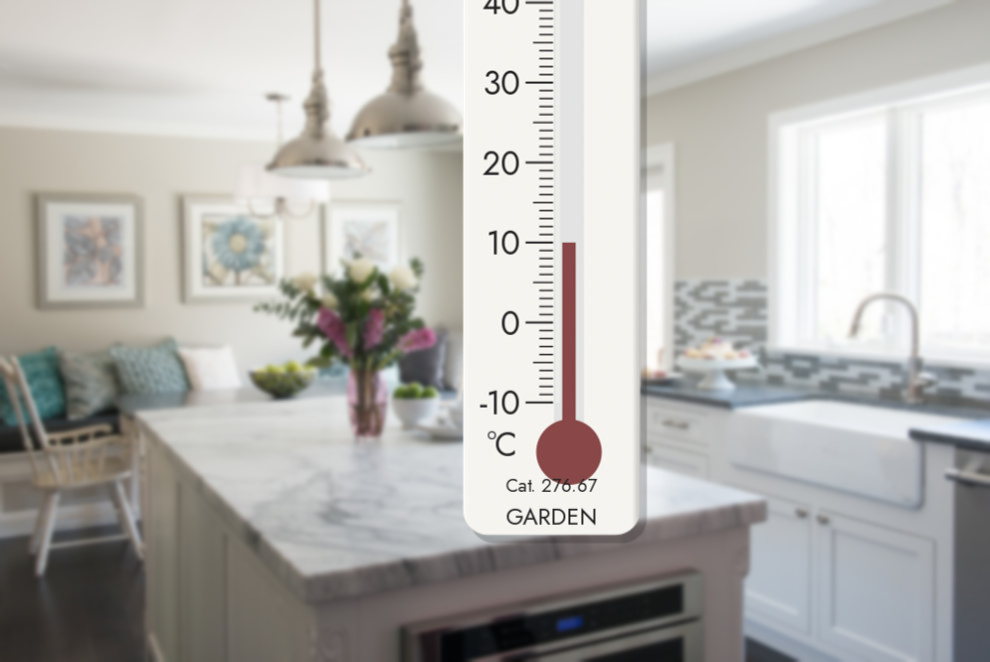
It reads 10; °C
